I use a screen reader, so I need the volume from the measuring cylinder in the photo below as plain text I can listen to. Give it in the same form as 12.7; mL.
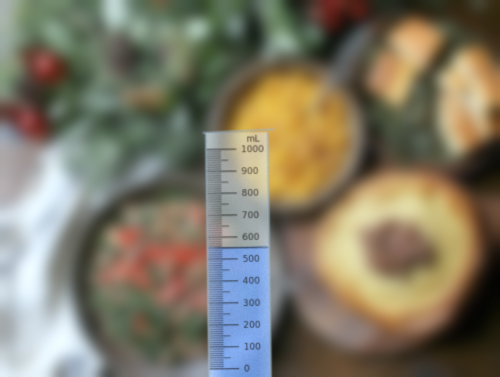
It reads 550; mL
